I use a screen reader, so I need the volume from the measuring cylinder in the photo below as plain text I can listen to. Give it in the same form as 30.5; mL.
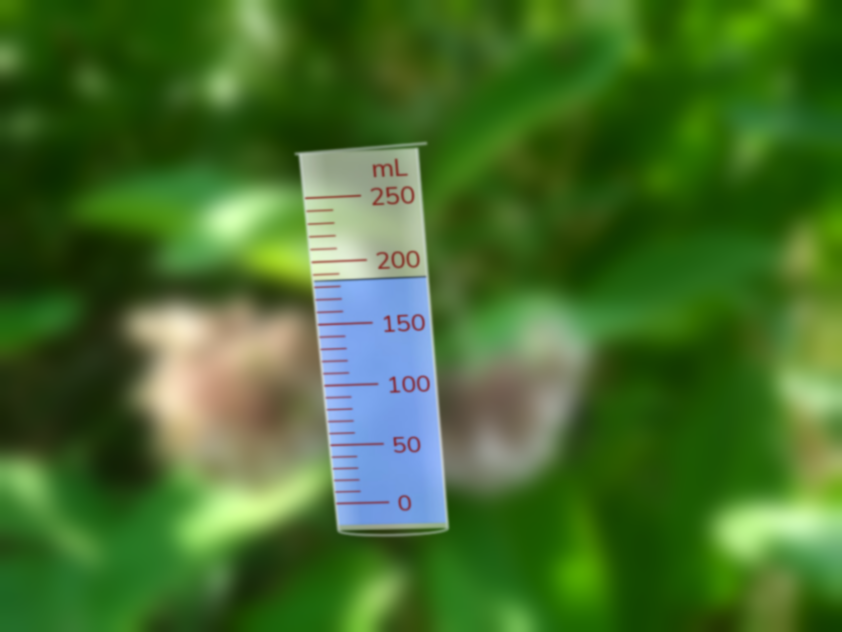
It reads 185; mL
